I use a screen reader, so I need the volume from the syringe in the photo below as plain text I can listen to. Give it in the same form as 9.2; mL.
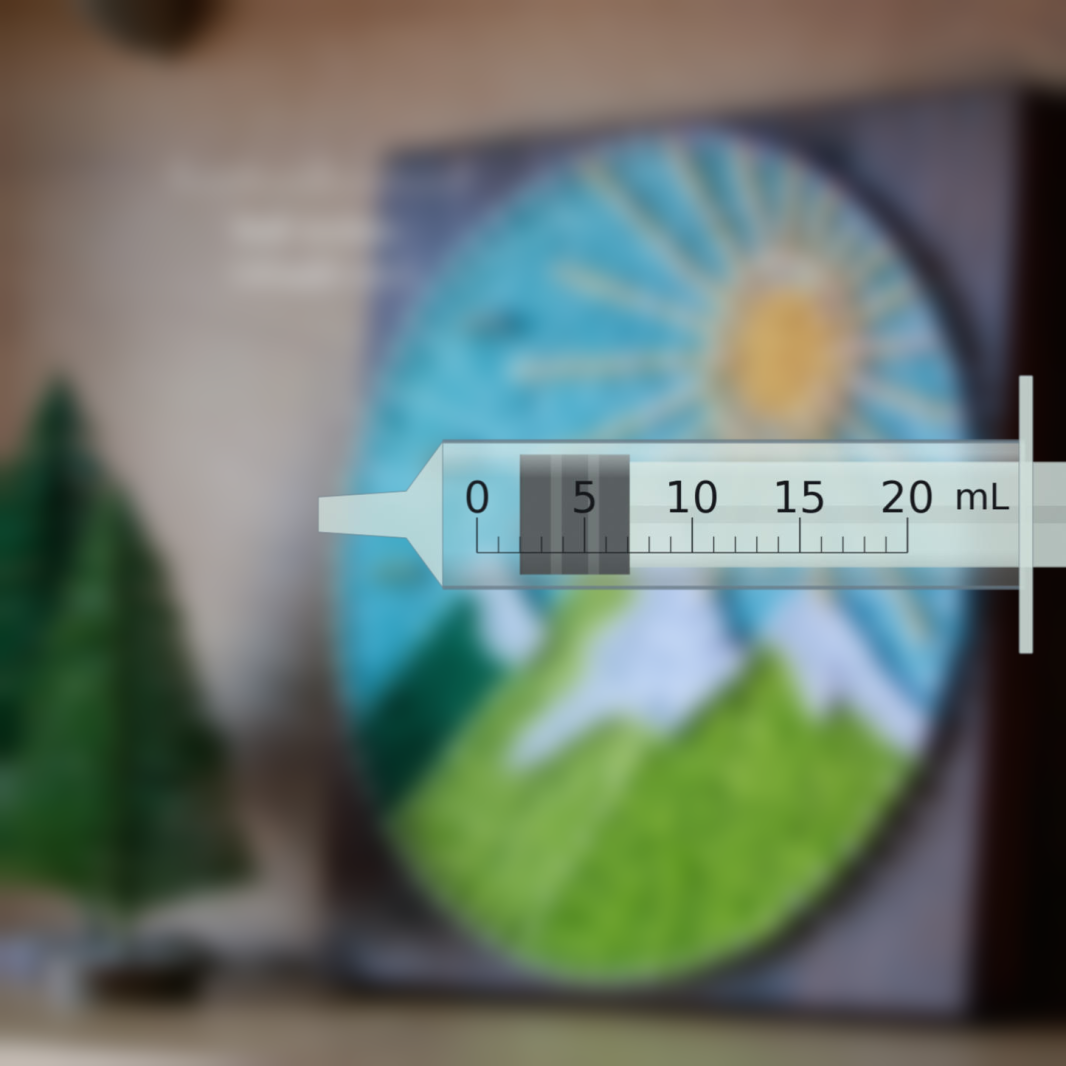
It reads 2; mL
